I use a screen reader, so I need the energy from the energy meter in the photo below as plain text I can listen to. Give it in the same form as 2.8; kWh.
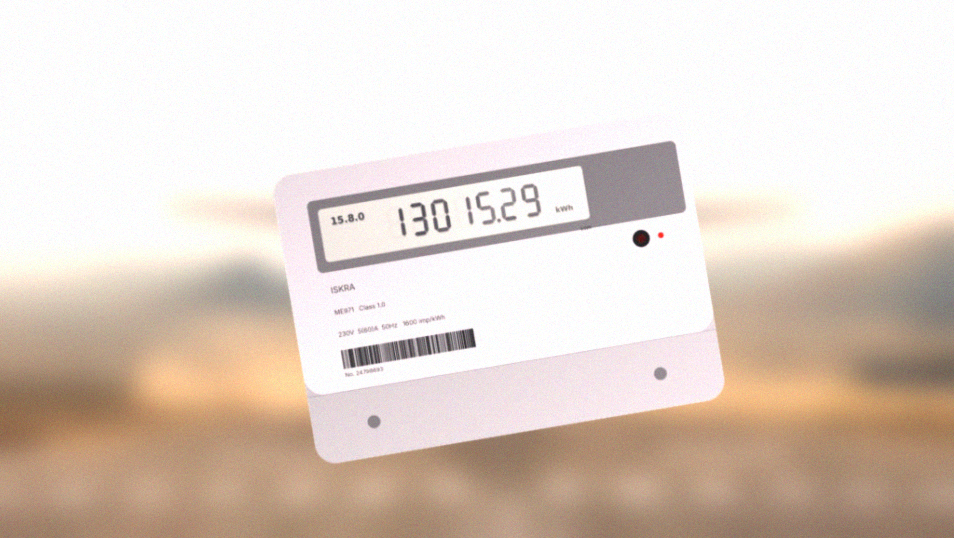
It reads 13015.29; kWh
